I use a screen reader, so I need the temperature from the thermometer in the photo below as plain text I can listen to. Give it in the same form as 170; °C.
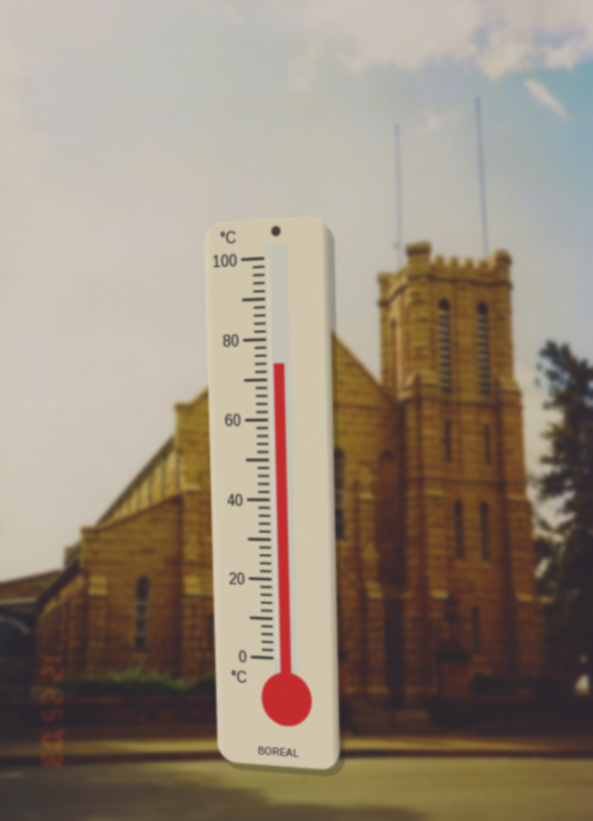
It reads 74; °C
